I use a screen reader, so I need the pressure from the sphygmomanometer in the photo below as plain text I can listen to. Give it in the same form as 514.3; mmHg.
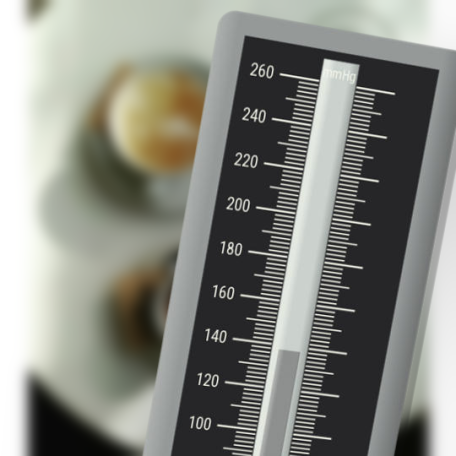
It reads 138; mmHg
